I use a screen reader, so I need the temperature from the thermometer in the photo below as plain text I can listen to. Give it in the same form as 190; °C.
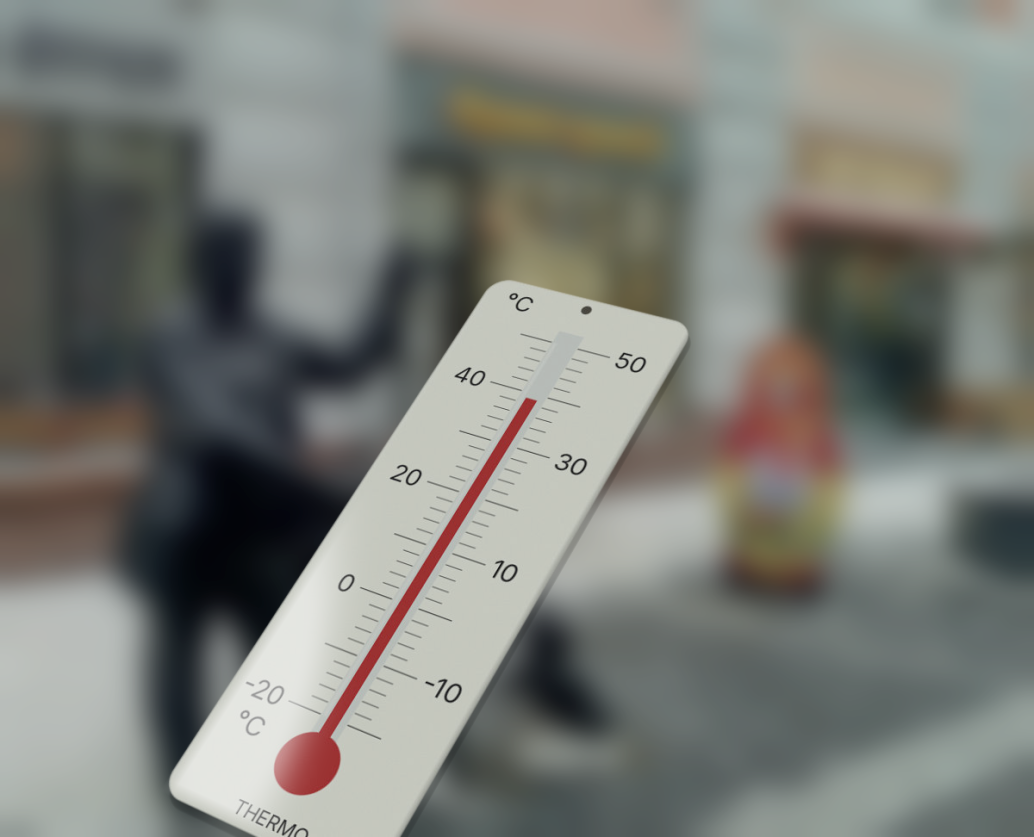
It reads 39; °C
